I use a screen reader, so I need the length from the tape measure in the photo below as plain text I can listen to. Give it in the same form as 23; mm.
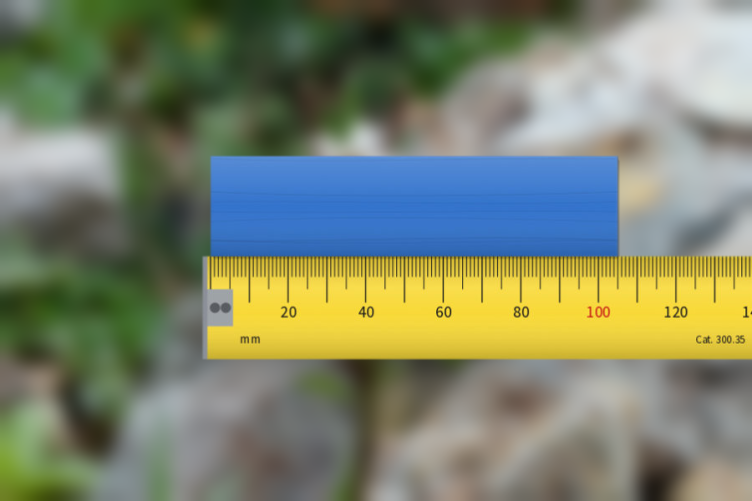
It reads 105; mm
